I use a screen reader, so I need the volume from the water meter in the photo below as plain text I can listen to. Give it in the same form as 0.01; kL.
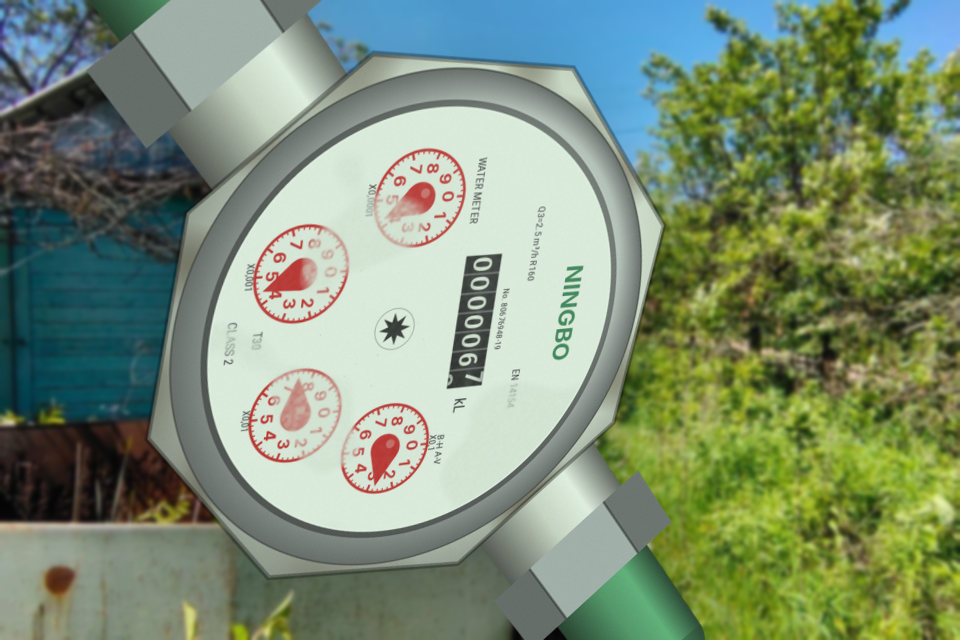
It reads 67.2744; kL
